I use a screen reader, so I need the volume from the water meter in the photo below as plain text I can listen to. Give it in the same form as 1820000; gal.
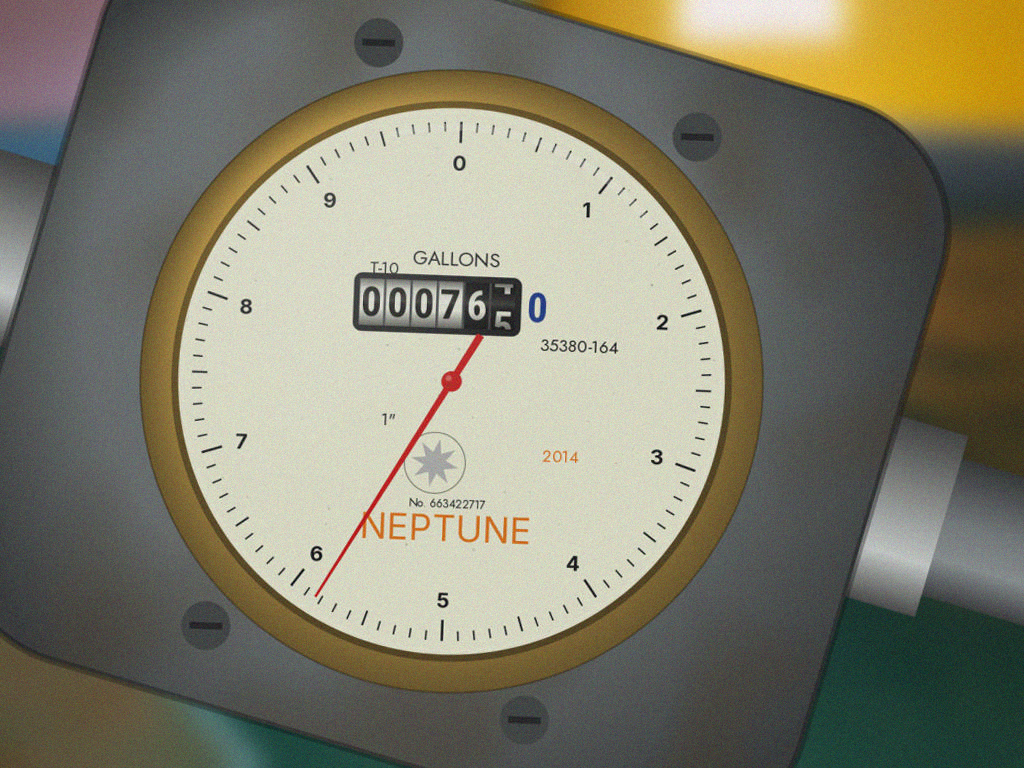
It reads 7645.8; gal
